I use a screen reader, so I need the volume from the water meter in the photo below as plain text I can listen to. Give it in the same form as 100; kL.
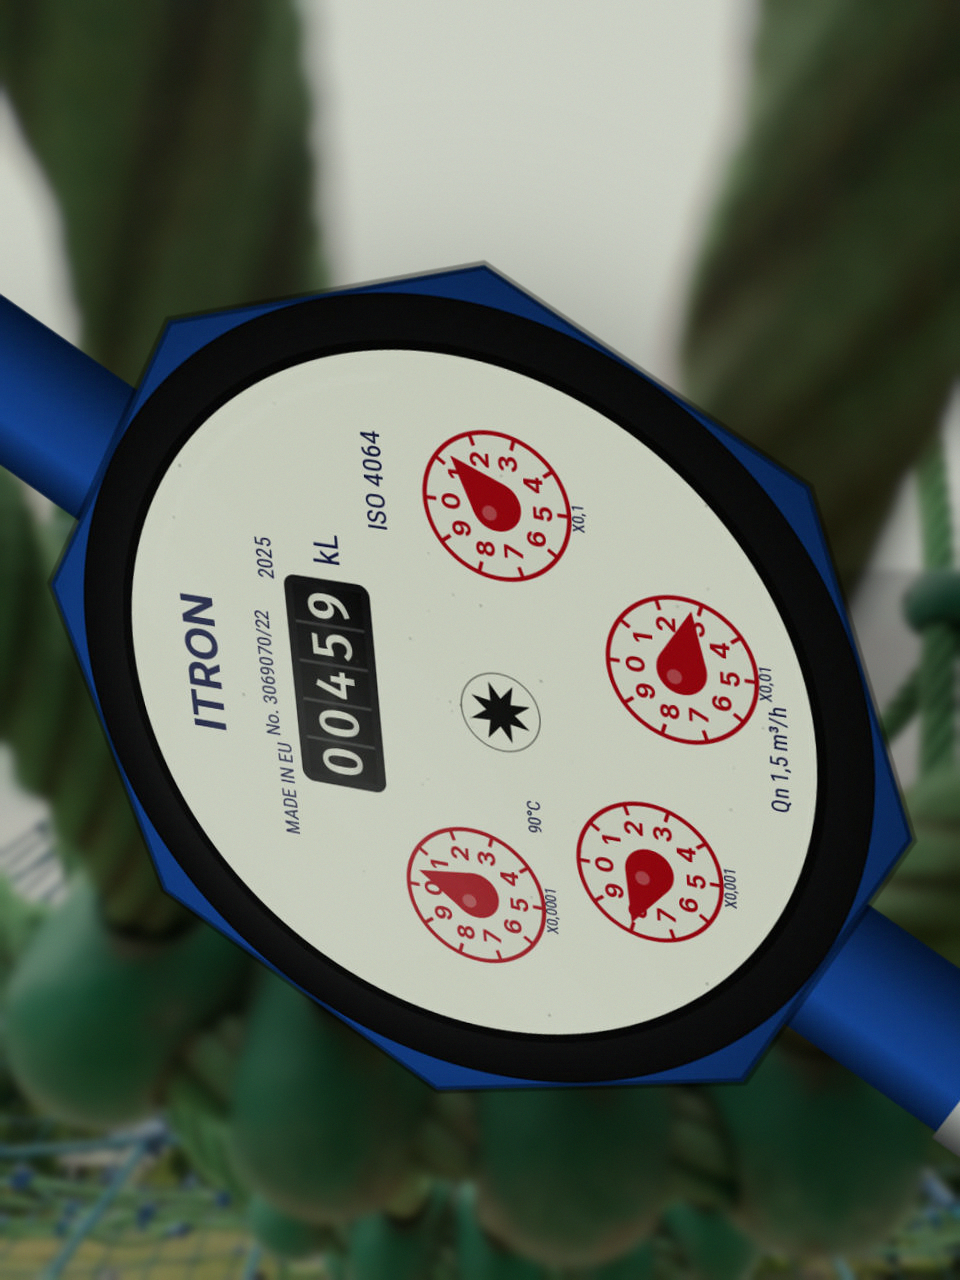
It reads 459.1280; kL
